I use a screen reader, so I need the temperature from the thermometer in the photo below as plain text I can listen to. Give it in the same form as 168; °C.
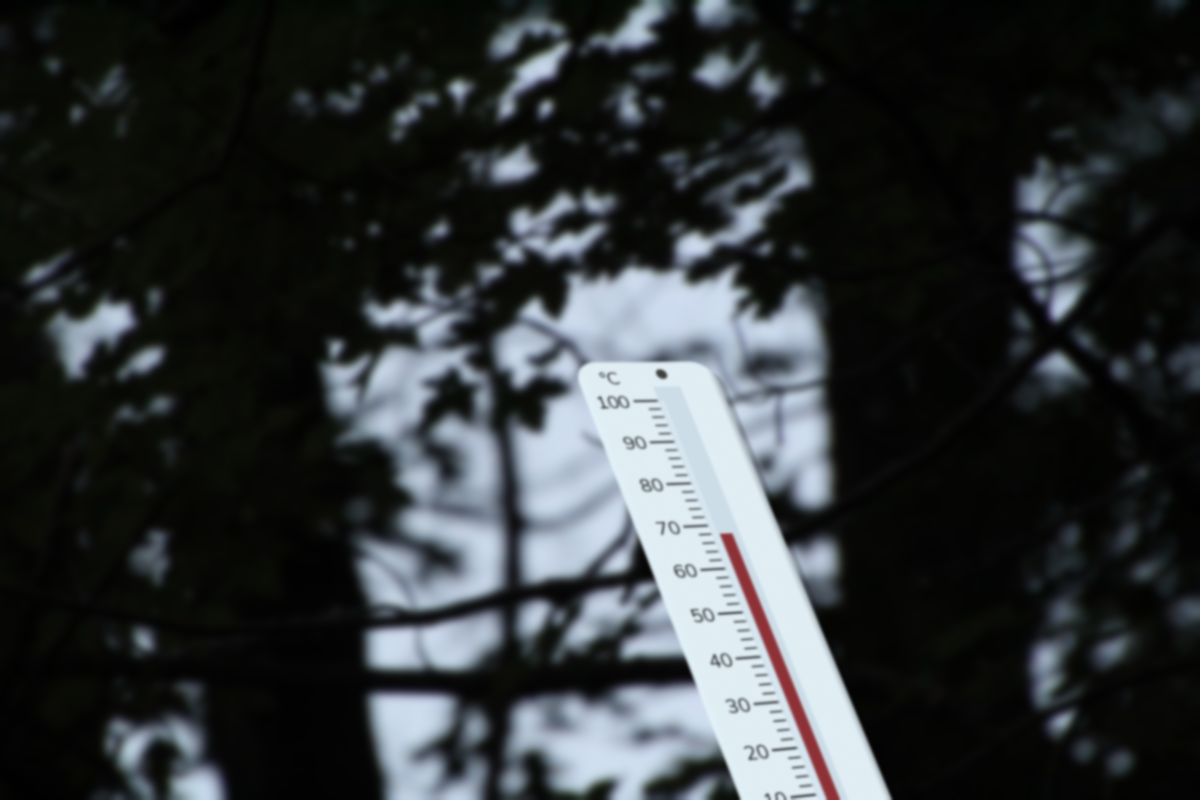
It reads 68; °C
